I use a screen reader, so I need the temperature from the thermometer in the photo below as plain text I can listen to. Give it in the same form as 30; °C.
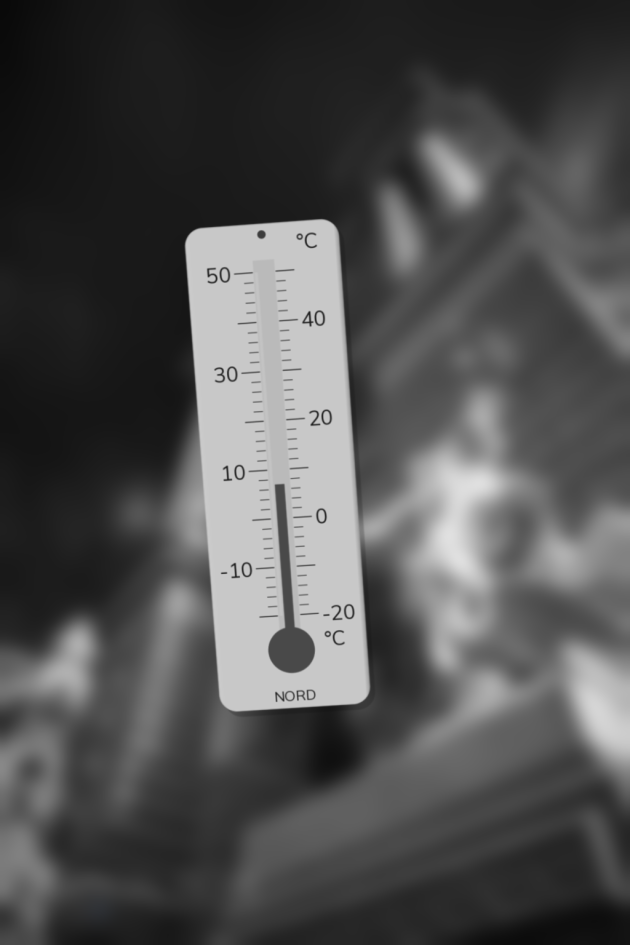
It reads 7; °C
